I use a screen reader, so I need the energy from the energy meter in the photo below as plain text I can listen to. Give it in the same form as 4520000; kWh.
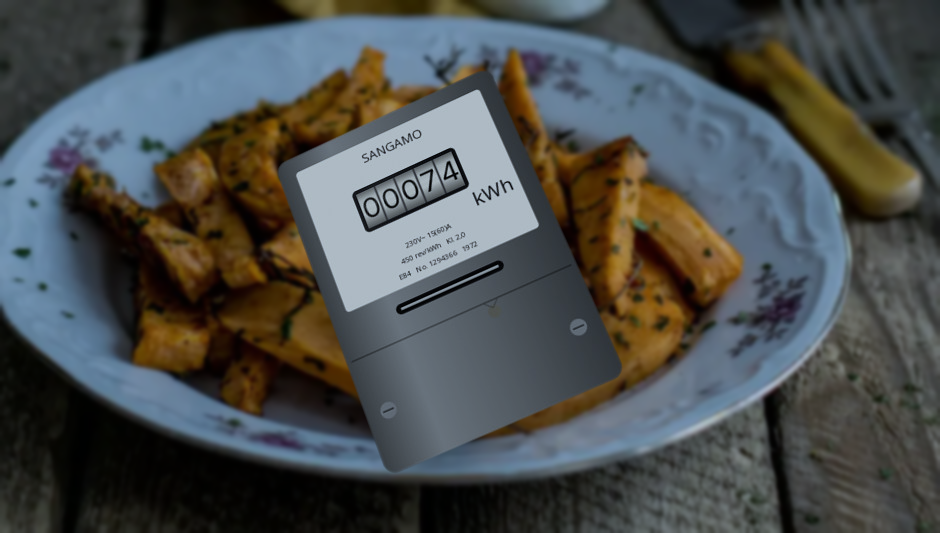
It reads 74; kWh
